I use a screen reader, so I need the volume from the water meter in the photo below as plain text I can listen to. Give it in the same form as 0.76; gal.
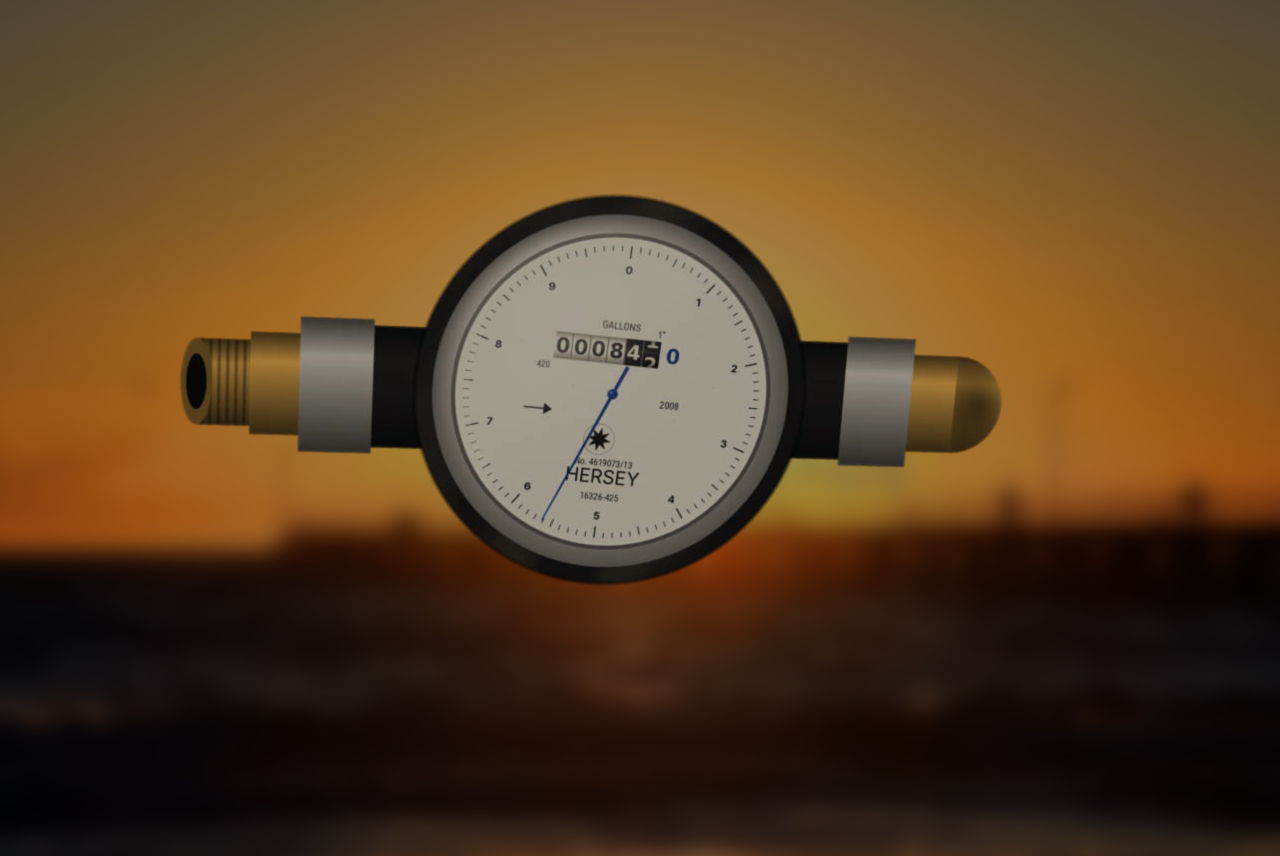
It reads 8415.6; gal
